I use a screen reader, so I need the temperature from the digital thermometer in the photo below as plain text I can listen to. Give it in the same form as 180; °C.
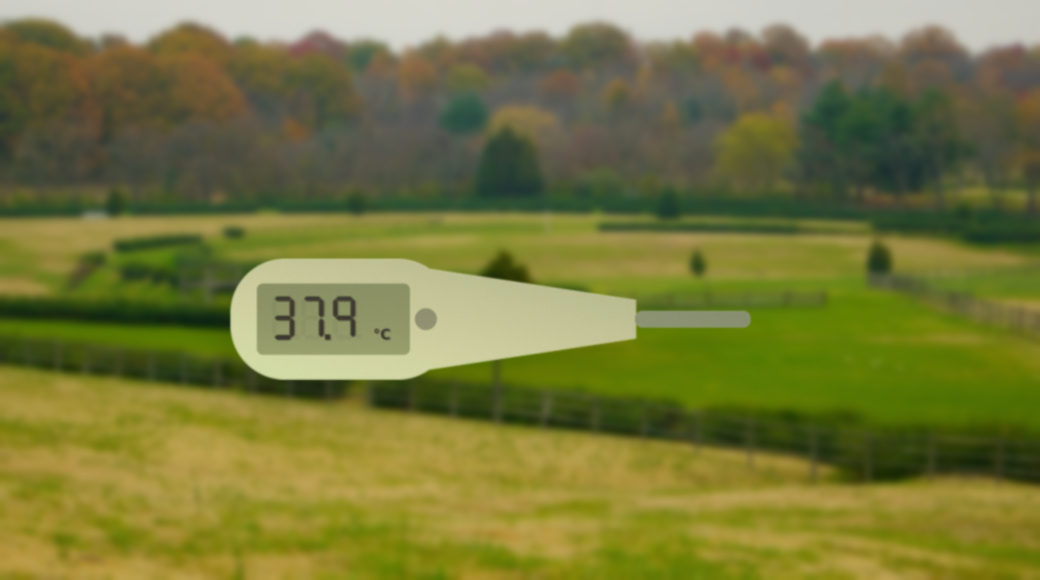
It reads 37.9; °C
